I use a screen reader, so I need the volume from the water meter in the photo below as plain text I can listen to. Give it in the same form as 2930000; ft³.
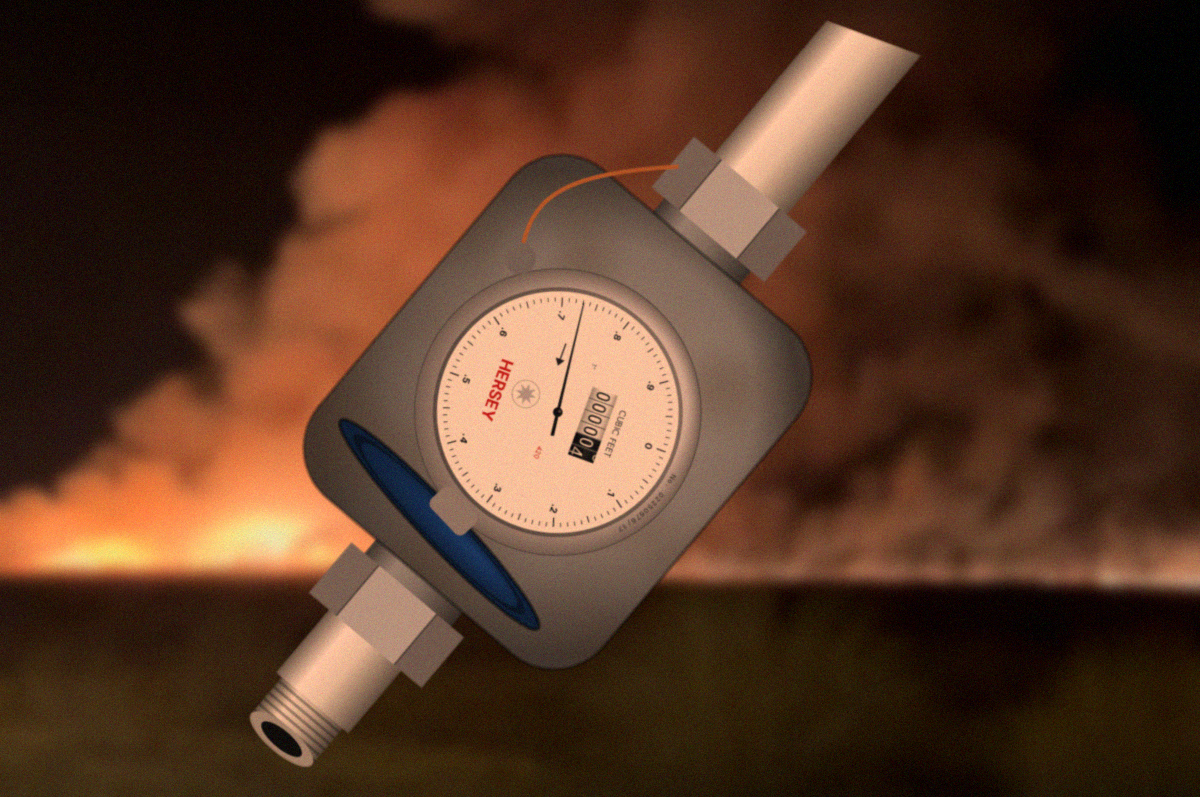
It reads 3.73; ft³
